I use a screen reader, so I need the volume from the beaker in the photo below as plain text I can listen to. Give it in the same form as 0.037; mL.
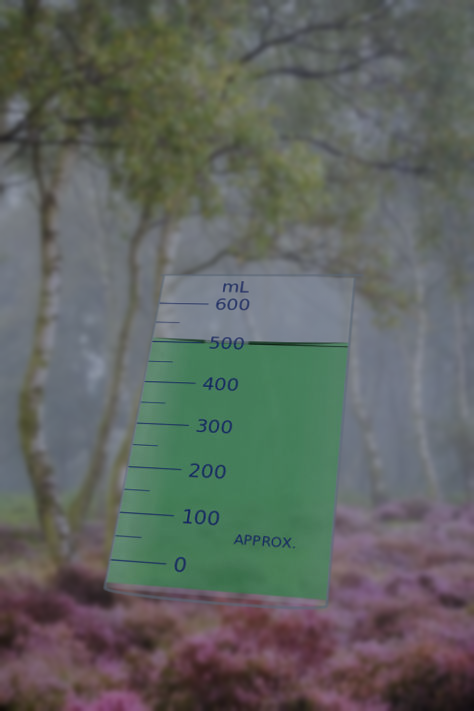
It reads 500; mL
